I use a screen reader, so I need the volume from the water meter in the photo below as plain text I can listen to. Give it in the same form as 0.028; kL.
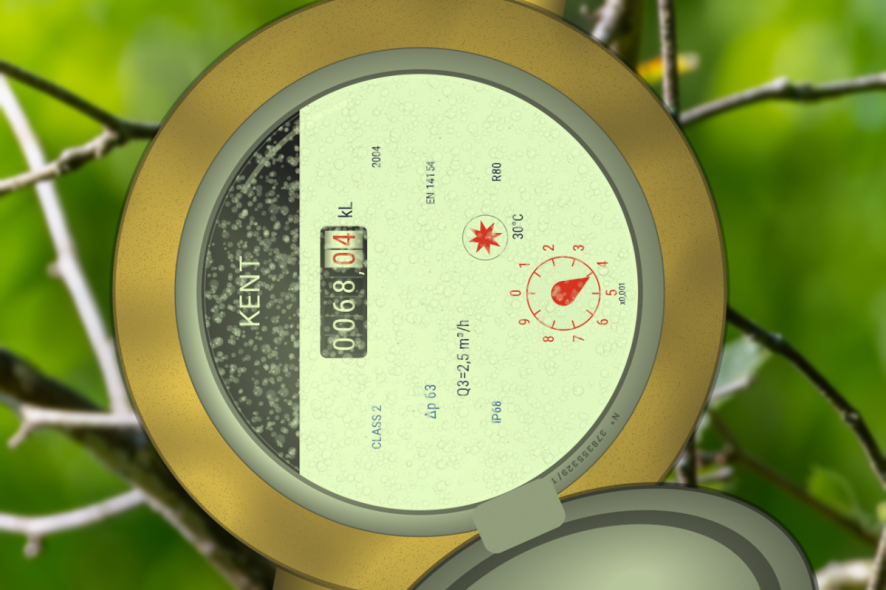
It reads 68.044; kL
